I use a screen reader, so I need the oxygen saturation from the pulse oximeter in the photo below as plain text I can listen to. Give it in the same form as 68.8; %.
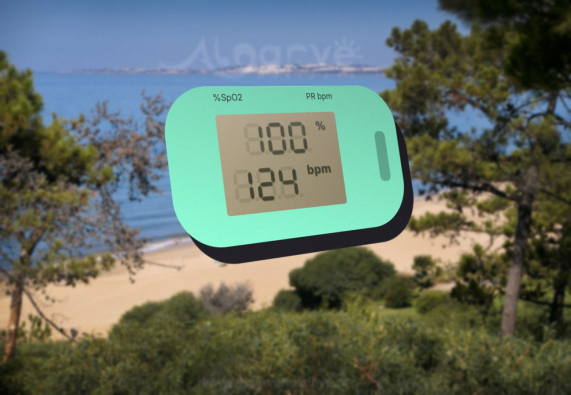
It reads 100; %
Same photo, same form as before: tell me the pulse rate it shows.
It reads 124; bpm
